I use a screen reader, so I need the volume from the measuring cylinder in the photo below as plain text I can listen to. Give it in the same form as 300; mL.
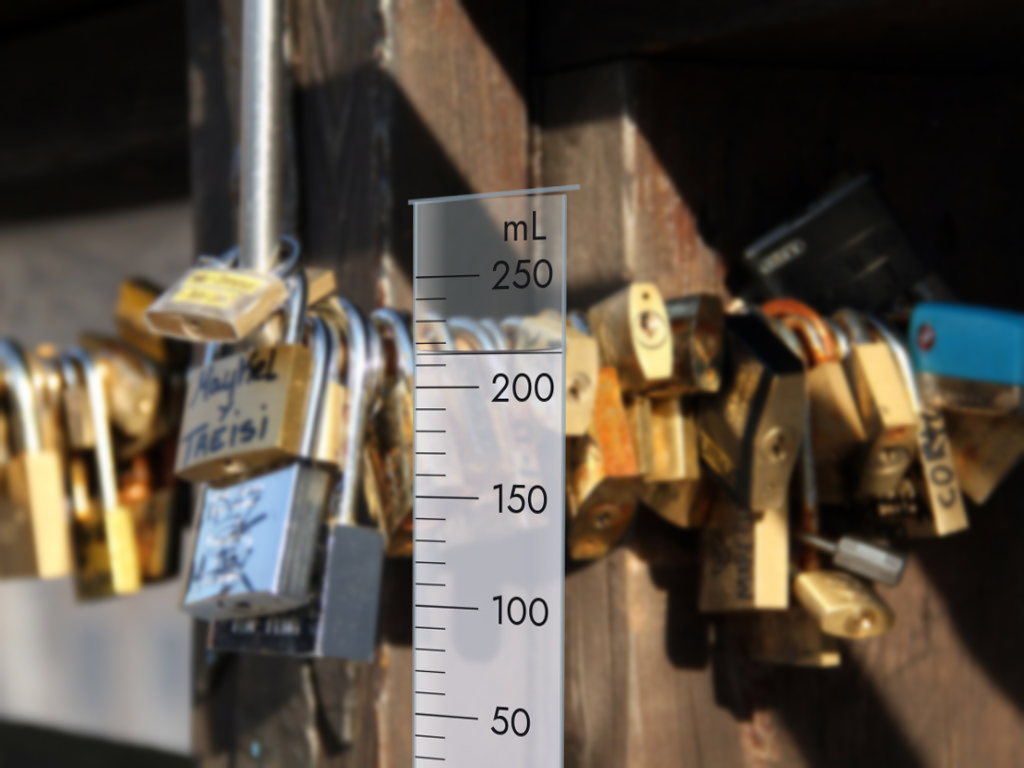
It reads 215; mL
